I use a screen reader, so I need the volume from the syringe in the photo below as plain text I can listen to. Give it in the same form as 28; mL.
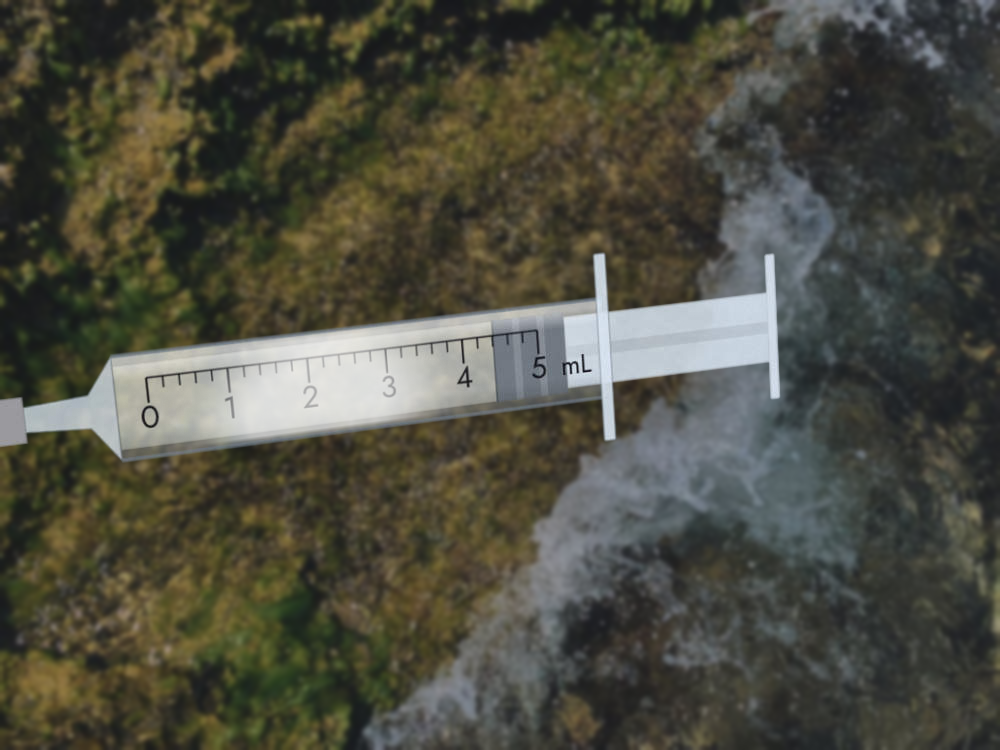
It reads 4.4; mL
